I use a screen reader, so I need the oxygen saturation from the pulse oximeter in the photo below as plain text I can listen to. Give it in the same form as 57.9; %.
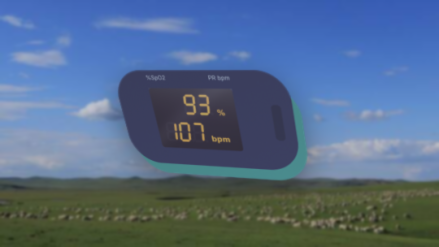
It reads 93; %
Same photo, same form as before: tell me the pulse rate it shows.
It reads 107; bpm
